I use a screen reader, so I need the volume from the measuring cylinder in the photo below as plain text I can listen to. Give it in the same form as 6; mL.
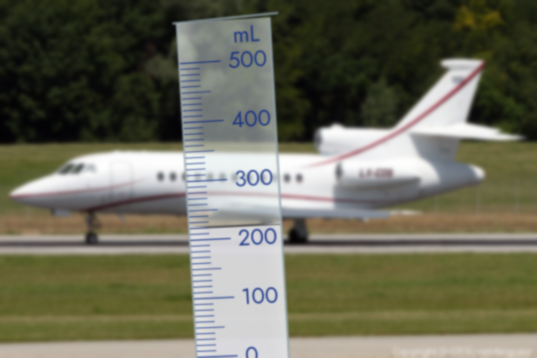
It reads 220; mL
